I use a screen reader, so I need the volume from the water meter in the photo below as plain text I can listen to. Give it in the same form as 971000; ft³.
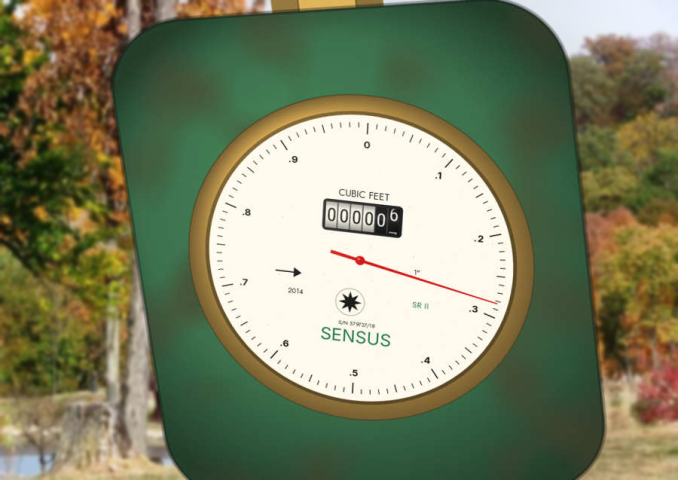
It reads 6.28; ft³
